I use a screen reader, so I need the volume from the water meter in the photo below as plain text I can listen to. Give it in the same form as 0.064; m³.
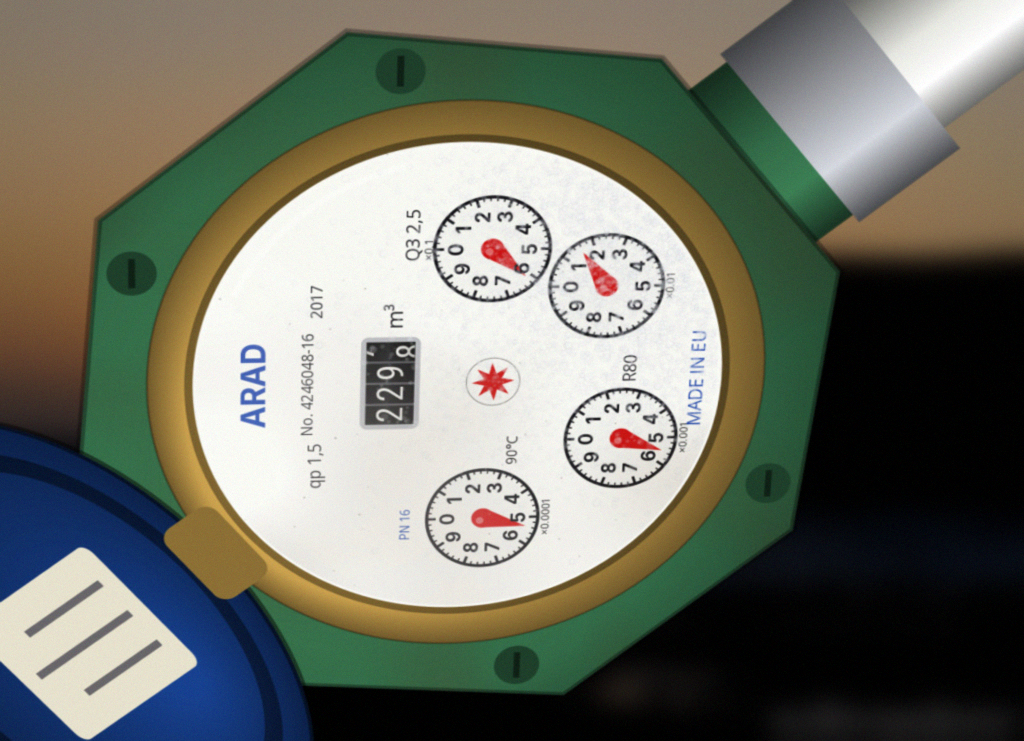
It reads 2297.6155; m³
